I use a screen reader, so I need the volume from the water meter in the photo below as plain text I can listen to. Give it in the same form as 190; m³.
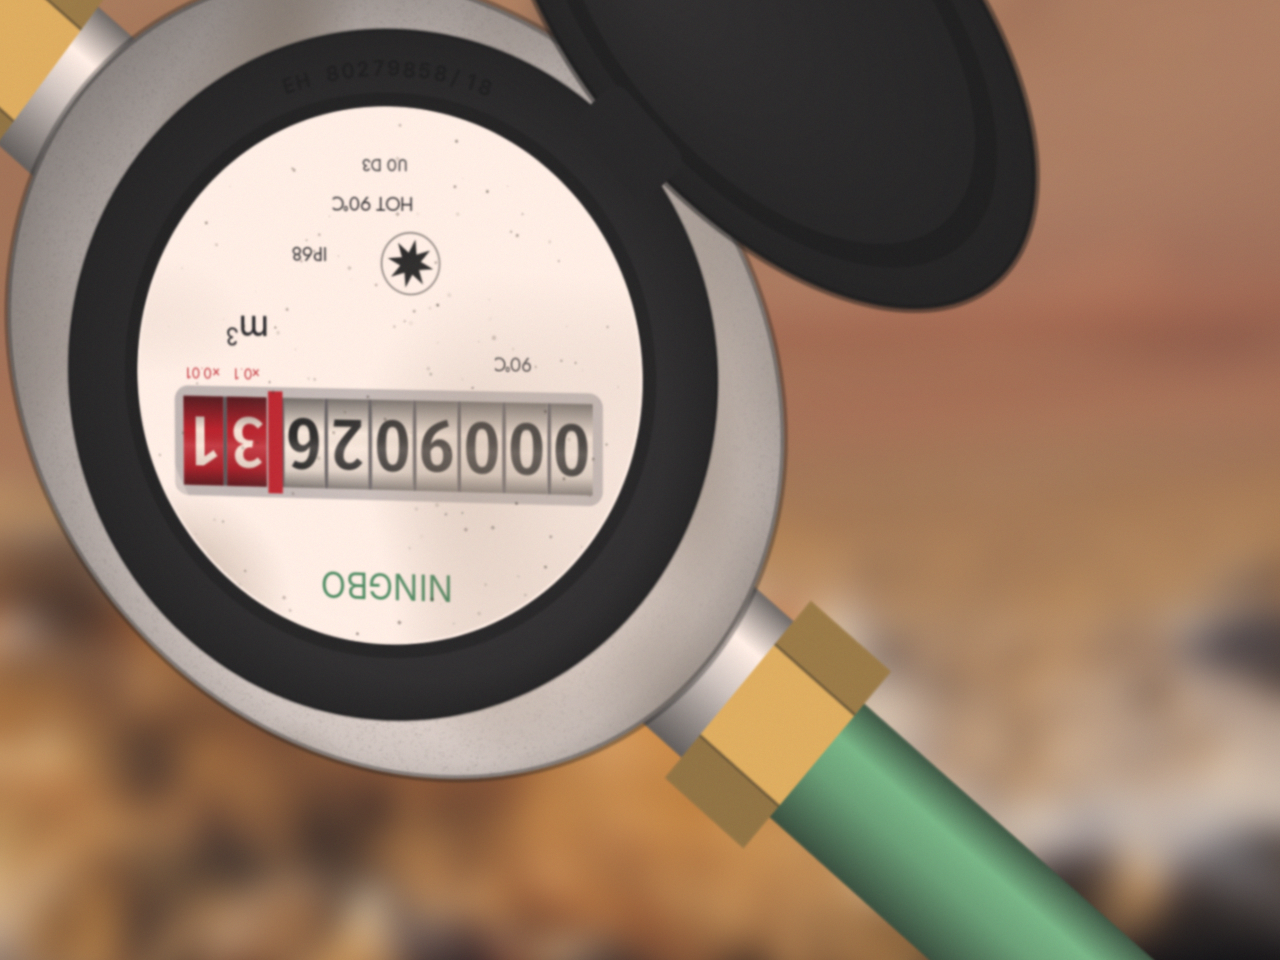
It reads 9026.31; m³
